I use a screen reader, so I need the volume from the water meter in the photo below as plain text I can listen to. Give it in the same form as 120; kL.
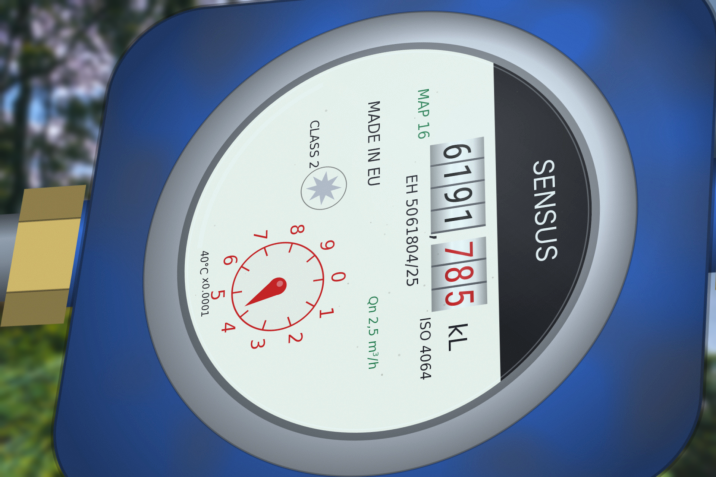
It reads 6191.7854; kL
